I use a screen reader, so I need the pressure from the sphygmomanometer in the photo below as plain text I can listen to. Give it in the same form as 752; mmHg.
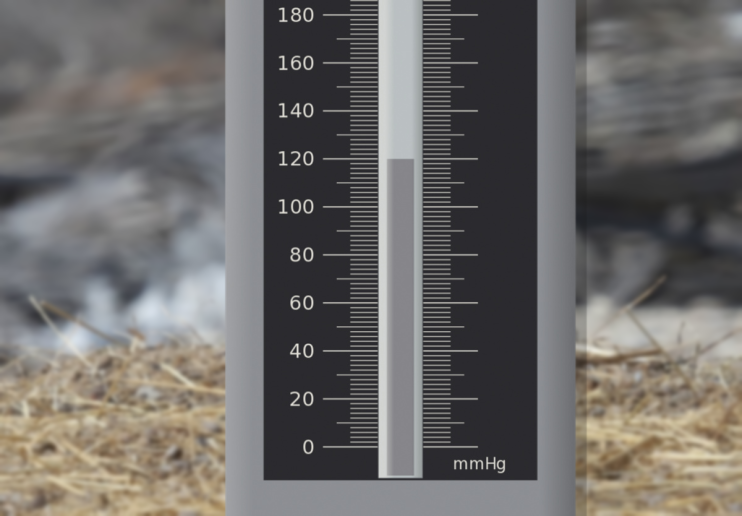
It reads 120; mmHg
